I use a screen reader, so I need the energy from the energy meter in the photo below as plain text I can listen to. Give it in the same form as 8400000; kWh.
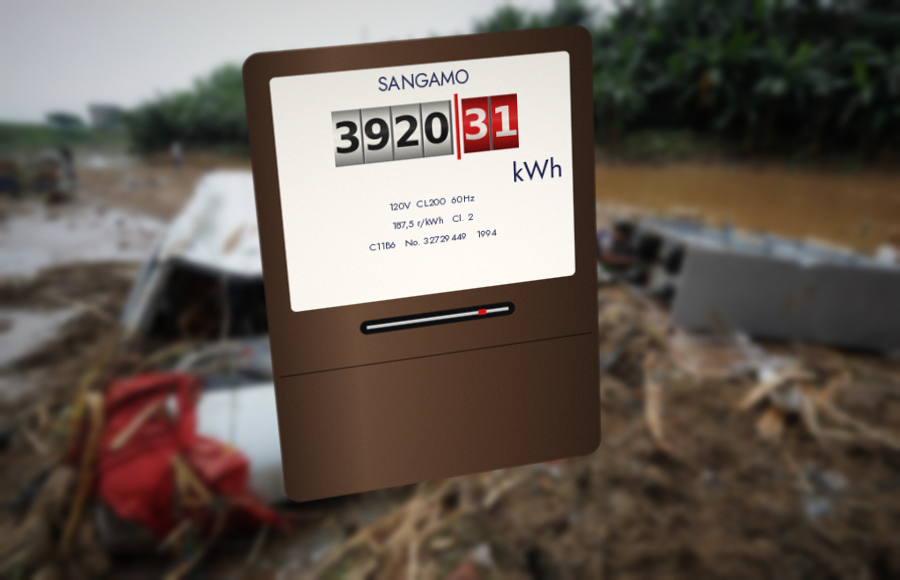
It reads 3920.31; kWh
